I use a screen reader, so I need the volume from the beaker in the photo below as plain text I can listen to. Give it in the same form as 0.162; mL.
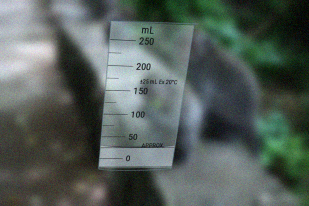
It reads 25; mL
